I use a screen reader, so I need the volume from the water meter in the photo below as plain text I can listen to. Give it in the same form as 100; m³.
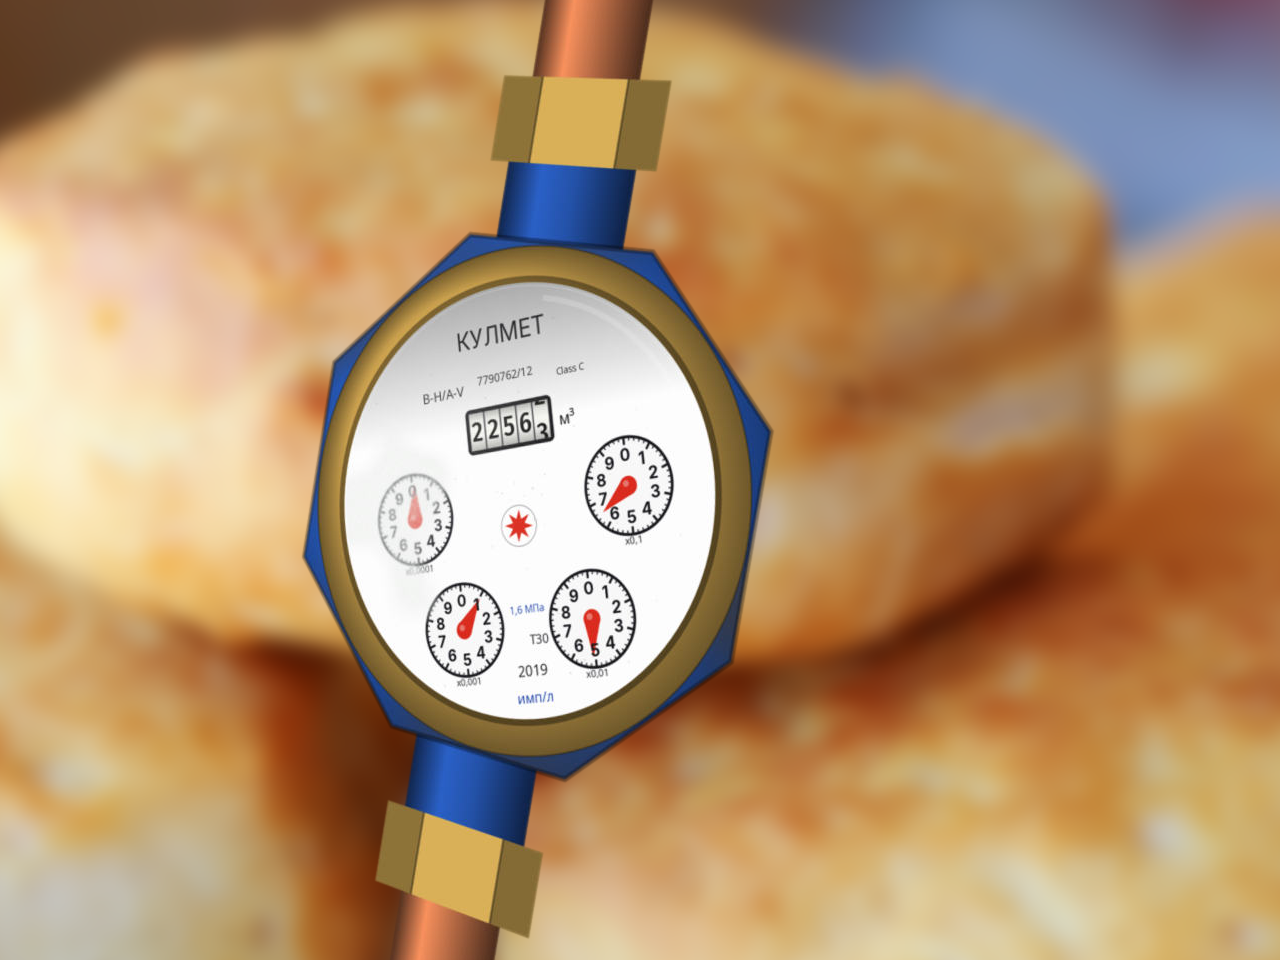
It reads 22562.6510; m³
